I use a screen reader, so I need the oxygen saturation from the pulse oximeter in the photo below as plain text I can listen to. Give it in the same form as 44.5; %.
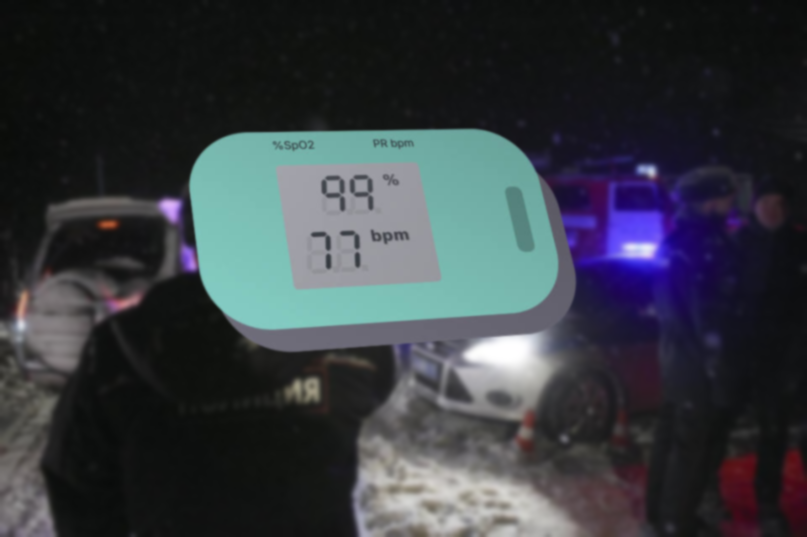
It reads 99; %
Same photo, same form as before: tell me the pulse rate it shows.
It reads 77; bpm
